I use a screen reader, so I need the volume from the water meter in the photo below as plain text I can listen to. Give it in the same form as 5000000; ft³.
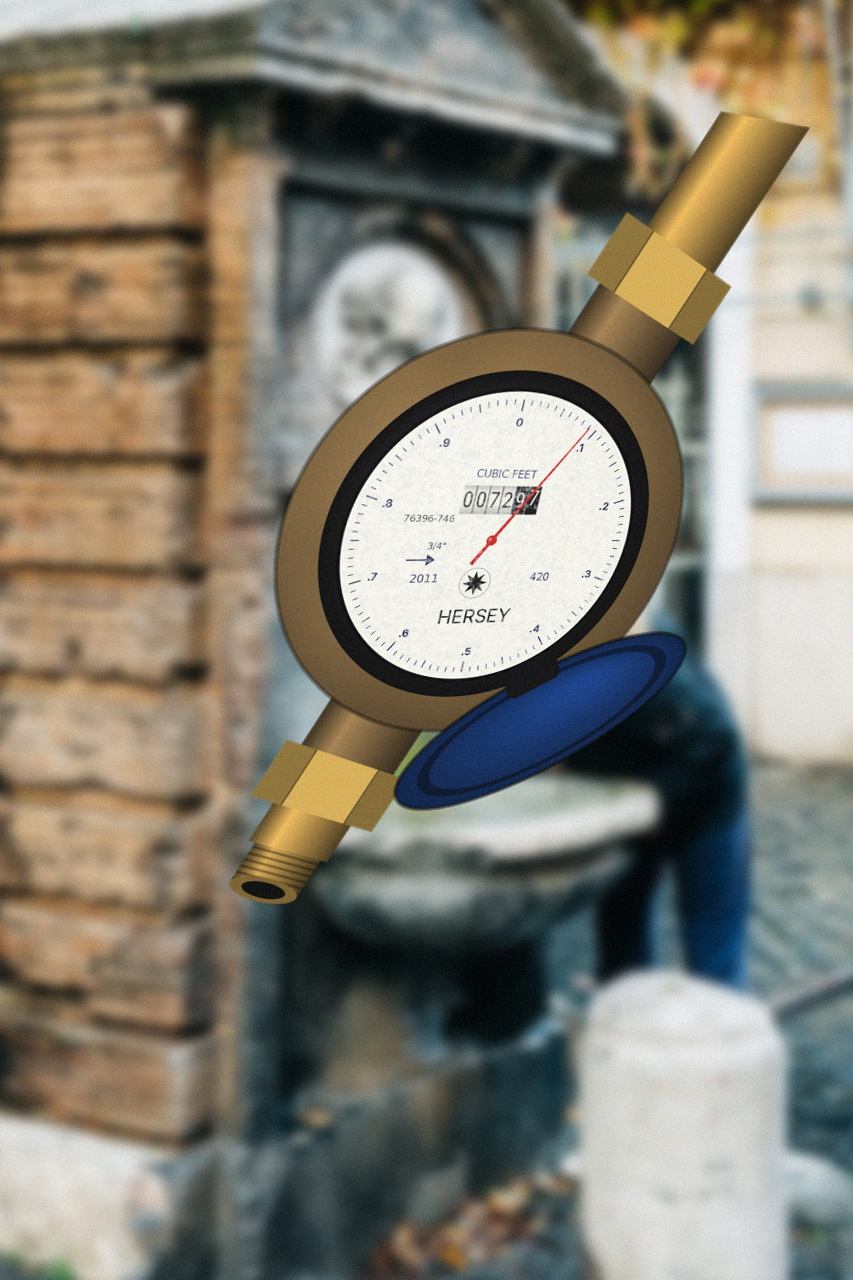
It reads 7297.09; ft³
